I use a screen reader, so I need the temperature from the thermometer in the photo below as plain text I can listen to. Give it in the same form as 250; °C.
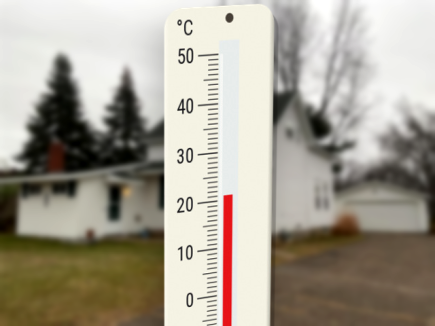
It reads 21; °C
